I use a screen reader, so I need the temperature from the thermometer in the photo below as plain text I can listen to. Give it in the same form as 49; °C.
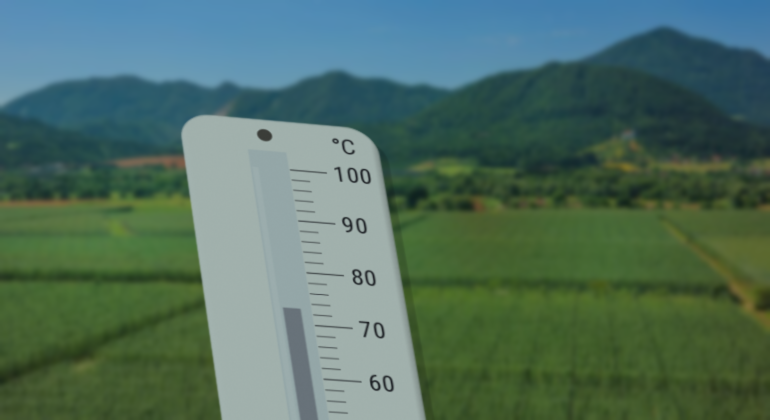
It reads 73; °C
